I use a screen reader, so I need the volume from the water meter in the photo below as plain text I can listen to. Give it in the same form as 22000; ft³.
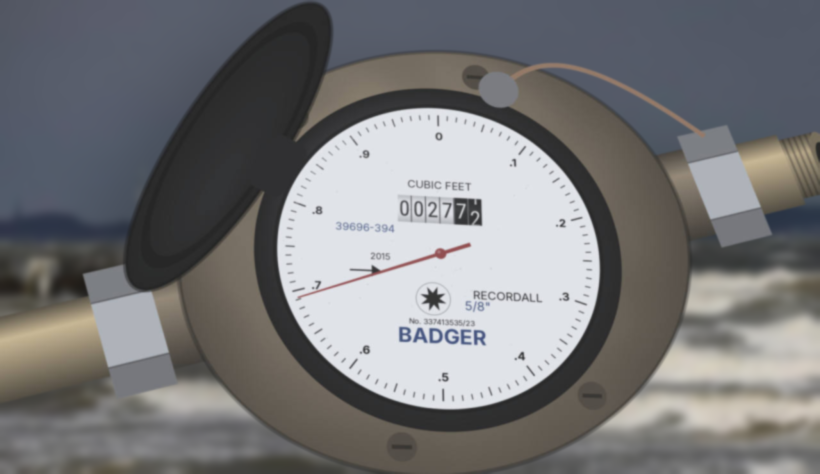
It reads 2771.69; ft³
